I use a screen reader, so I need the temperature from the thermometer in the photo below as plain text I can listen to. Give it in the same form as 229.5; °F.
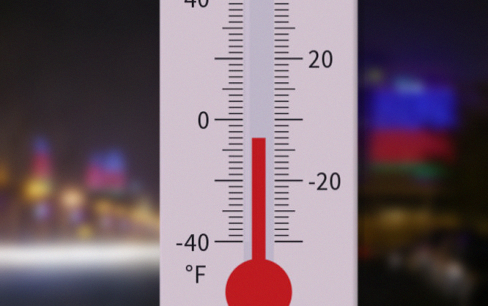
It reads -6; °F
